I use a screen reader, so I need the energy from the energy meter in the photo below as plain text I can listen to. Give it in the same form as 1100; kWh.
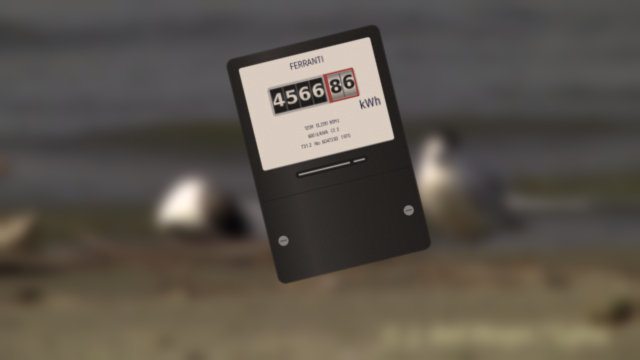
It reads 4566.86; kWh
